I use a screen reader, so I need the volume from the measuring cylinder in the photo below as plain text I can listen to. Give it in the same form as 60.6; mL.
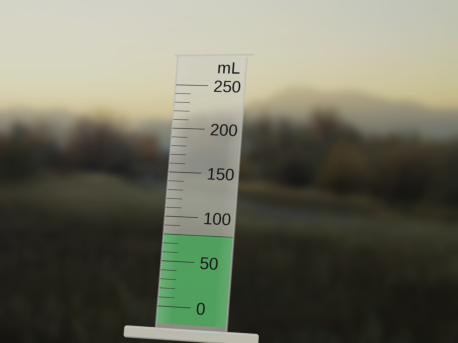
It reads 80; mL
